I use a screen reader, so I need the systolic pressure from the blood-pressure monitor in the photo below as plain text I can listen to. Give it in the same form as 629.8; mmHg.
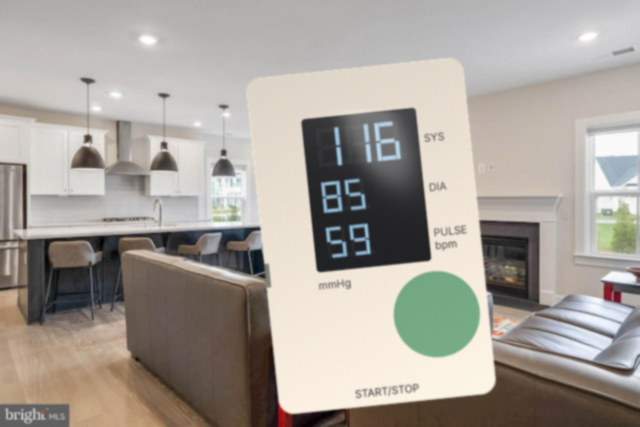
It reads 116; mmHg
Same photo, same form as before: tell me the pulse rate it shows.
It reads 59; bpm
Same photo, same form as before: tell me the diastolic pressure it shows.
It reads 85; mmHg
